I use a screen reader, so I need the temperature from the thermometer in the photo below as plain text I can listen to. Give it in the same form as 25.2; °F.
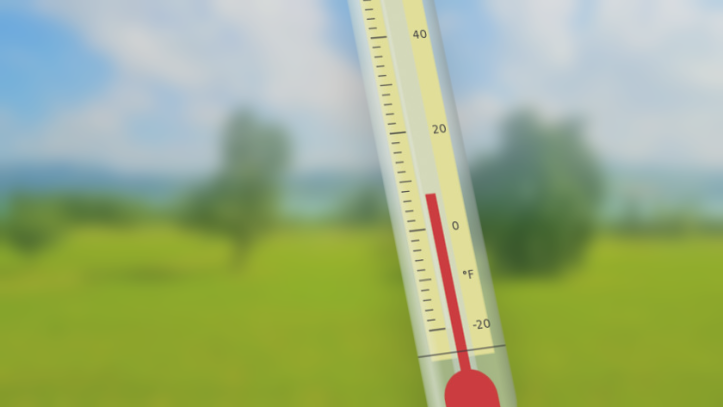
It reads 7; °F
